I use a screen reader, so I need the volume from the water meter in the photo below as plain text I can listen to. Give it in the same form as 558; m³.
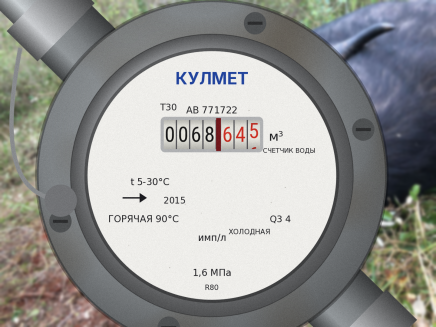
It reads 68.645; m³
